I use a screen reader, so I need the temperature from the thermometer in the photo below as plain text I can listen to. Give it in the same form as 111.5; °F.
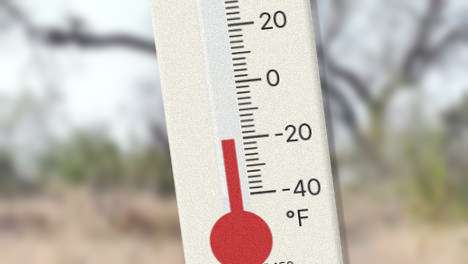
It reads -20; °F
